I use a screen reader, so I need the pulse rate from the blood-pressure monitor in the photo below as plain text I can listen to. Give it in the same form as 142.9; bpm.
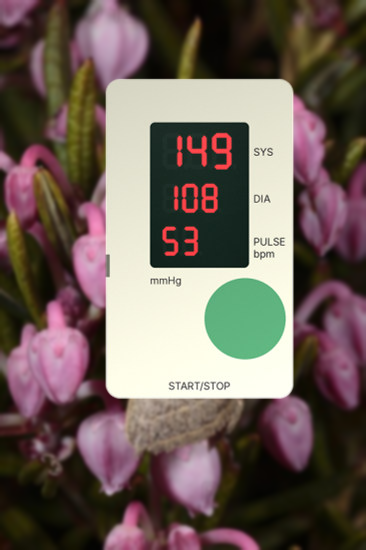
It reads 53; bpm
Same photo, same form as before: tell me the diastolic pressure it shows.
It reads 108; mmHg
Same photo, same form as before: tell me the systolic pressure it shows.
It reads 149; mmHg
